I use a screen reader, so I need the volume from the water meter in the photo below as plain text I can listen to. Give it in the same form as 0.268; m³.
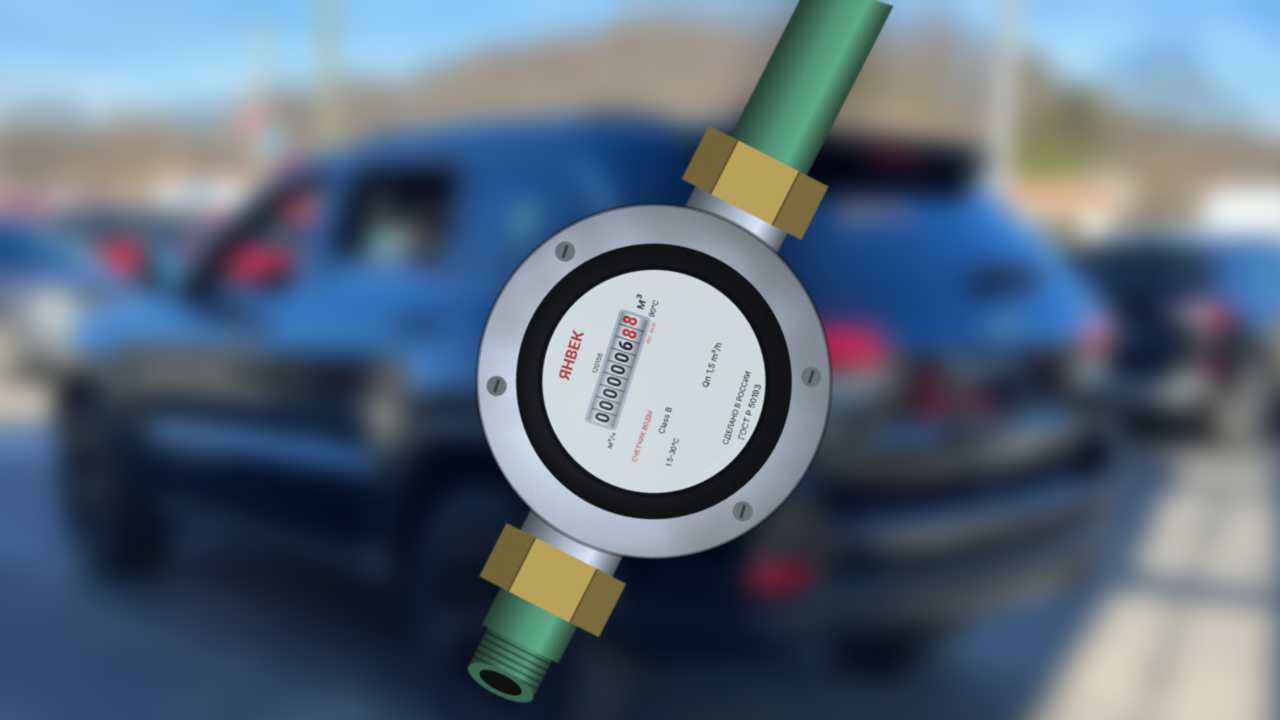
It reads 6.88; m³
